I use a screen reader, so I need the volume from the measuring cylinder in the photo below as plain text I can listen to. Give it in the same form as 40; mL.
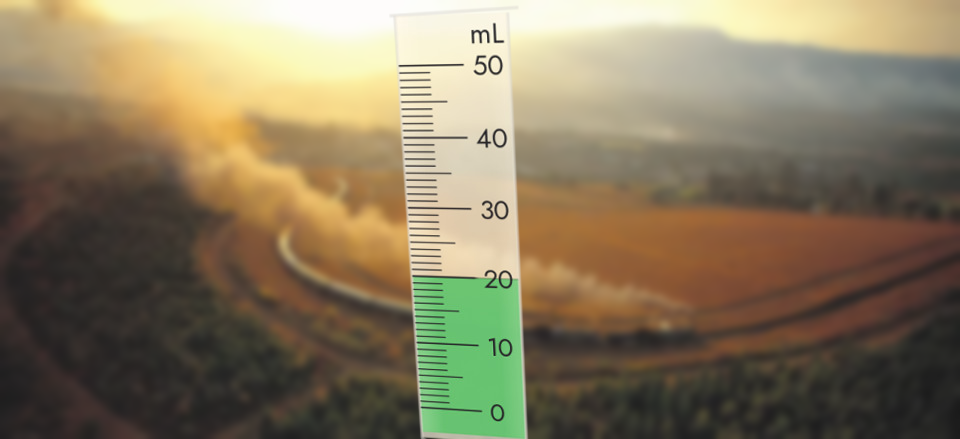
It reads 20; mL
